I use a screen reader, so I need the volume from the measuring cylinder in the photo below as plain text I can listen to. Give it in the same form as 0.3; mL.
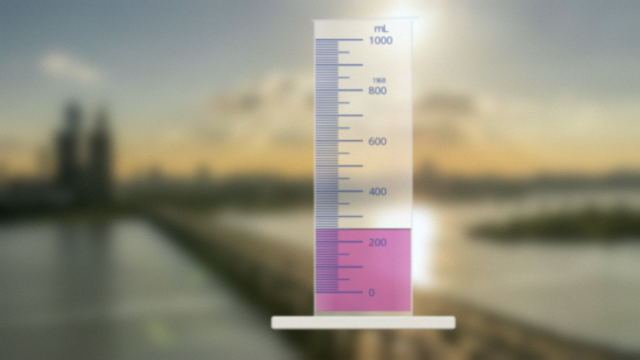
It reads 250; mL
